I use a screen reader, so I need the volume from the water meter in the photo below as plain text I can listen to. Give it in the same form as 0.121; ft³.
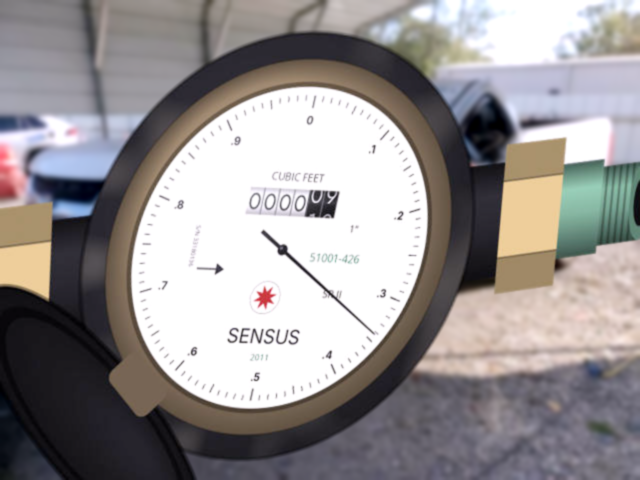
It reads 9.34; ft³
